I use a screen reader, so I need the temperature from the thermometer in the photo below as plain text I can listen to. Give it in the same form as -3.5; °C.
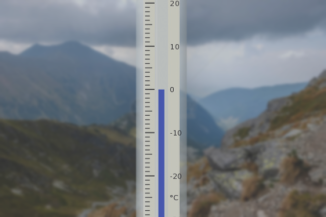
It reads 0; °C
